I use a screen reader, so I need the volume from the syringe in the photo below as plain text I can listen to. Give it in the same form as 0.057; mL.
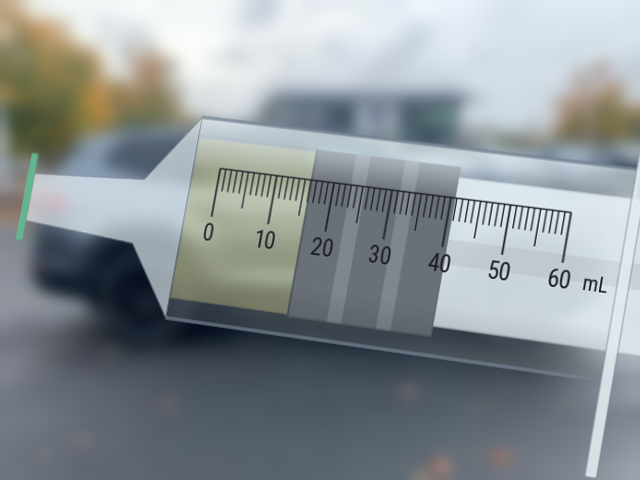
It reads 16; mL
